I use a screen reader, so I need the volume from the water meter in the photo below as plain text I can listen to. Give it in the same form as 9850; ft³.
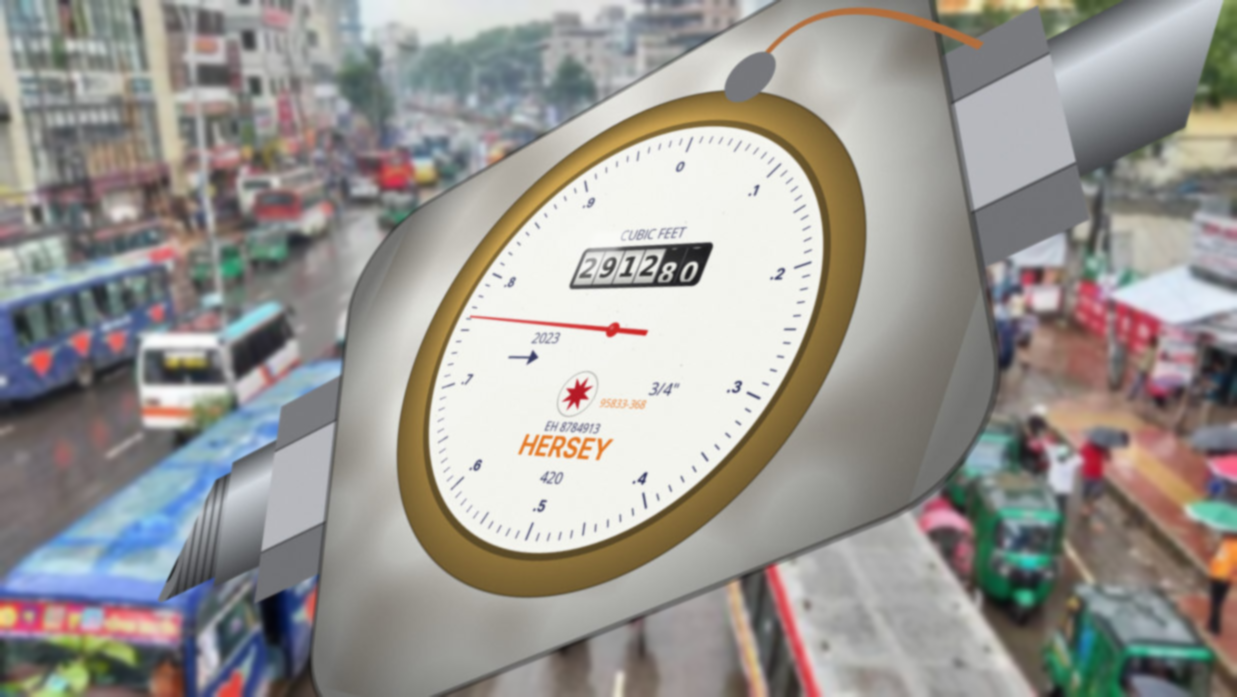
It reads 291279.76; ft³
